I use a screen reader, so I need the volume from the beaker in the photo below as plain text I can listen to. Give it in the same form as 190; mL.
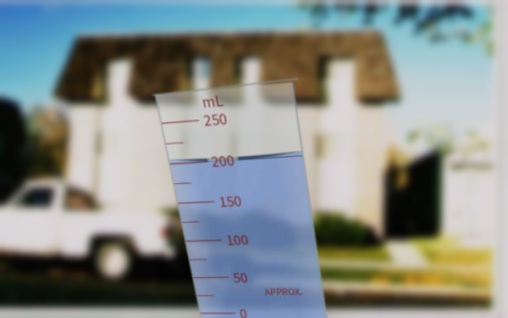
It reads 200; mL
